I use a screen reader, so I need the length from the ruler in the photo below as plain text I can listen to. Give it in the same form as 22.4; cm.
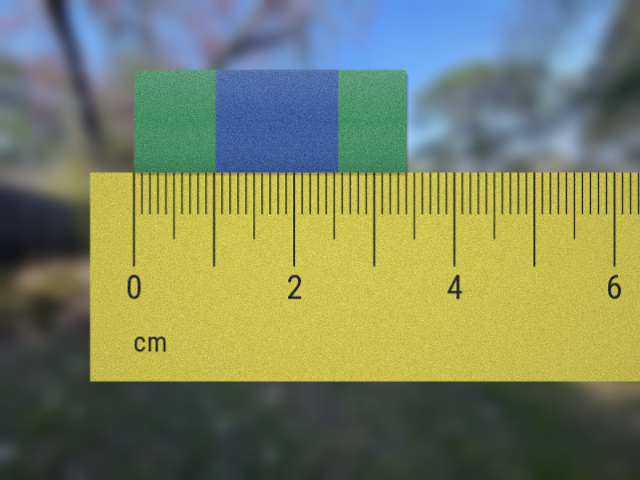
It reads 3.4; cm
